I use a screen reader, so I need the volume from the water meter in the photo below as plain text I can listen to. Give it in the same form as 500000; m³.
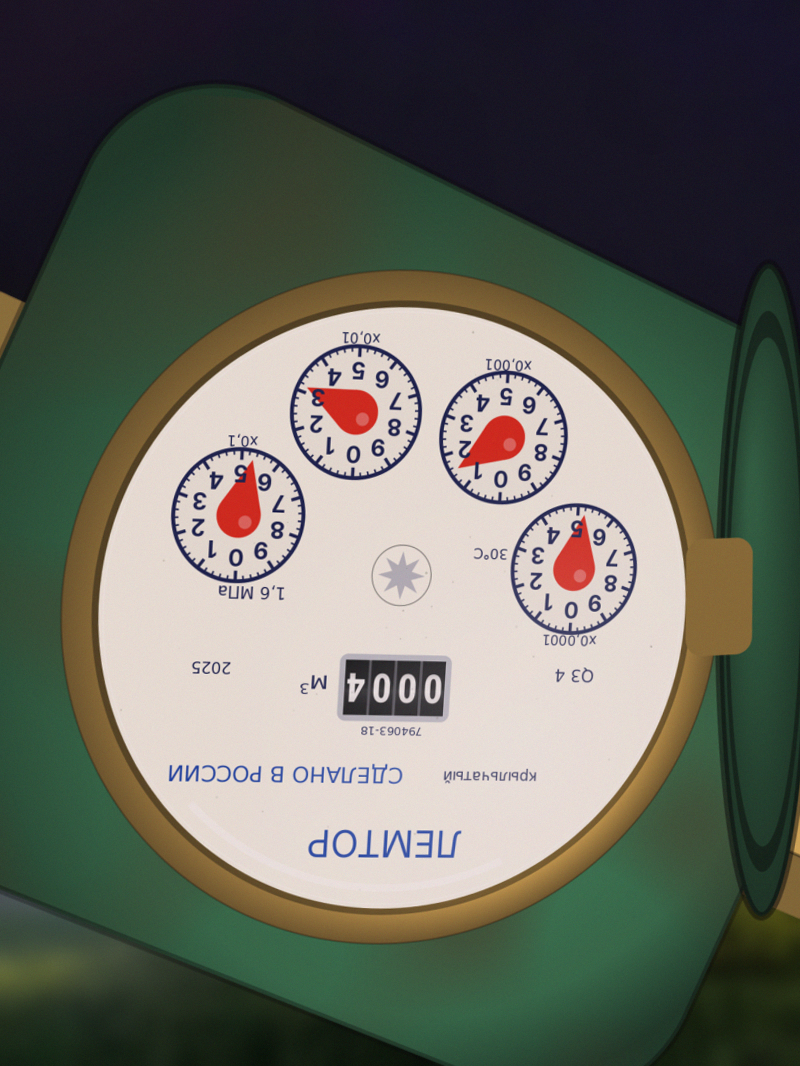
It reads 4.5315; m³
